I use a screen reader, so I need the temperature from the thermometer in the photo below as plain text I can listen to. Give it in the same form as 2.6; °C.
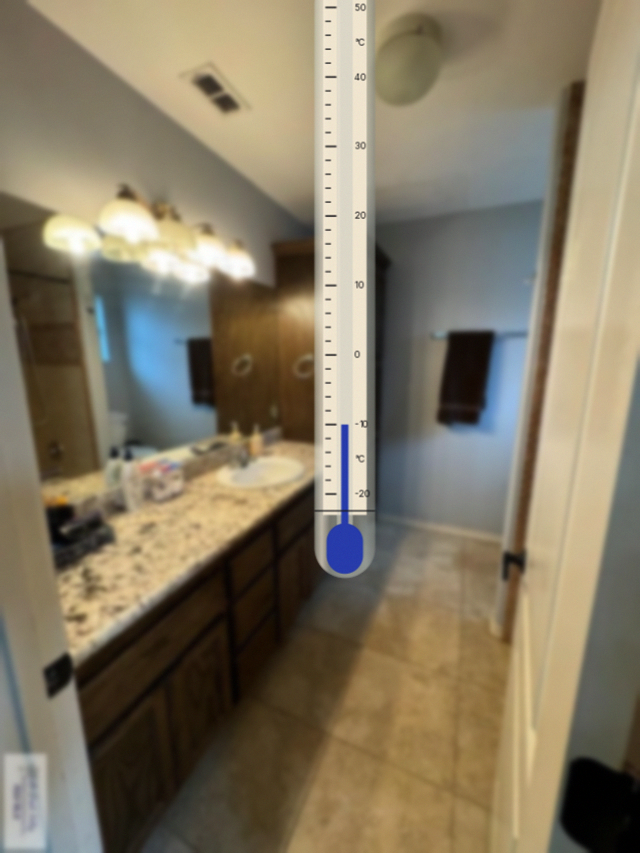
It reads -10; °C
